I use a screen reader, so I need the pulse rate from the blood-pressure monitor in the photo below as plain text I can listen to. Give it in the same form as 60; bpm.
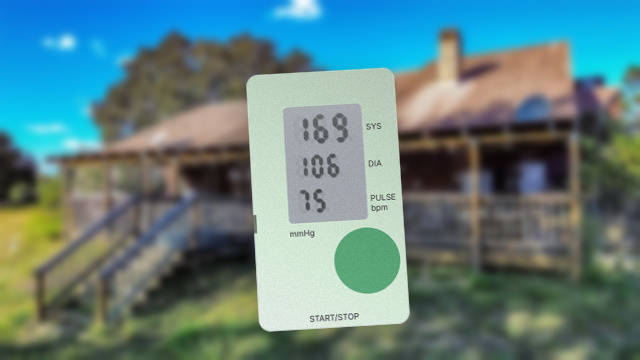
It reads 75; bpm
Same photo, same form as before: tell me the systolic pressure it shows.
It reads 169; mmHg
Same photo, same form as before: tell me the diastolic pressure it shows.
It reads 106; mmHg
